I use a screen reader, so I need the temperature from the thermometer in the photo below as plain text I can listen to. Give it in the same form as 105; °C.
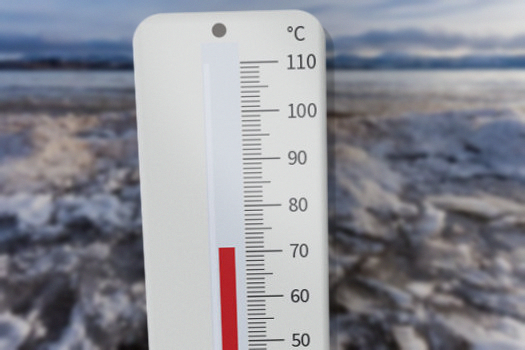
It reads 71; °C
